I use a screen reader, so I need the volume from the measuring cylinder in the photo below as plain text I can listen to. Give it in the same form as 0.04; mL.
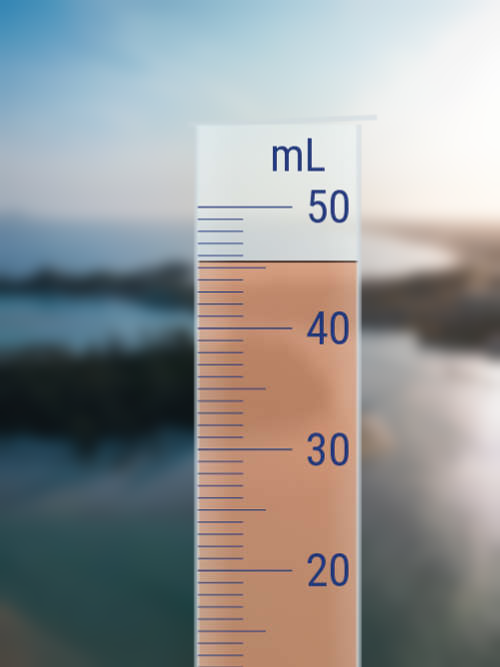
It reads 45.5; mL
